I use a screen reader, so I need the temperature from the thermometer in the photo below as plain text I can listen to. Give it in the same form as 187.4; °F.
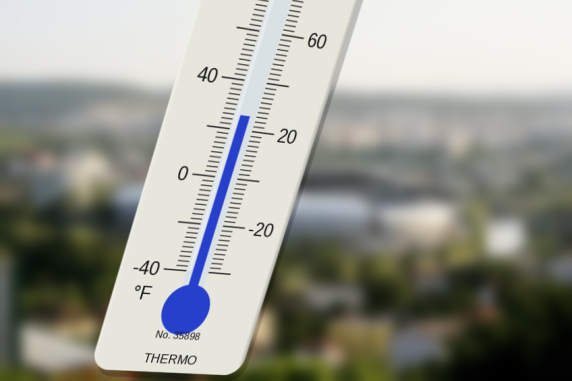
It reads 26; °F
